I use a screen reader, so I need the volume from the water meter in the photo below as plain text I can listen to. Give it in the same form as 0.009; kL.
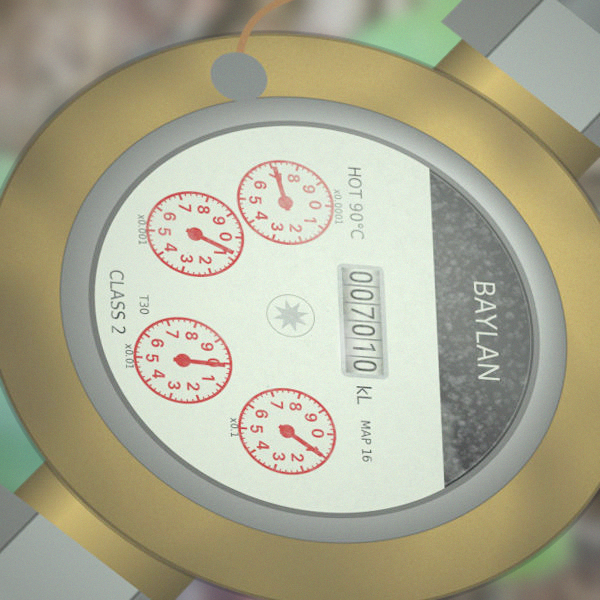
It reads 7010.1007; kL
